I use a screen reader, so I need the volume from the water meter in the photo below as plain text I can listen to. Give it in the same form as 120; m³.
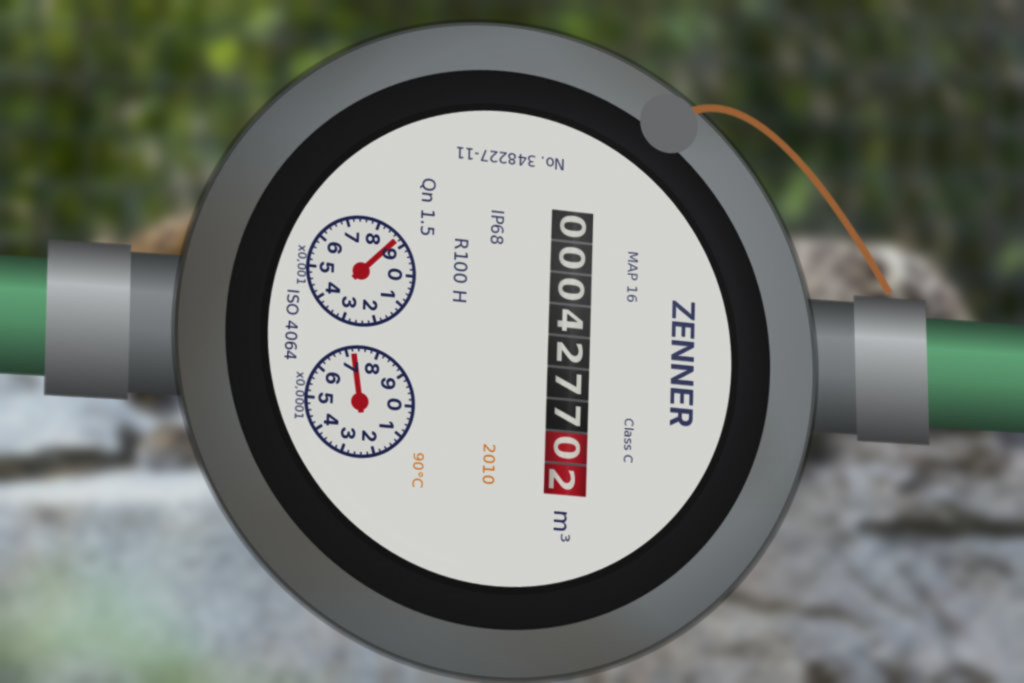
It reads 4277.0187; m³
